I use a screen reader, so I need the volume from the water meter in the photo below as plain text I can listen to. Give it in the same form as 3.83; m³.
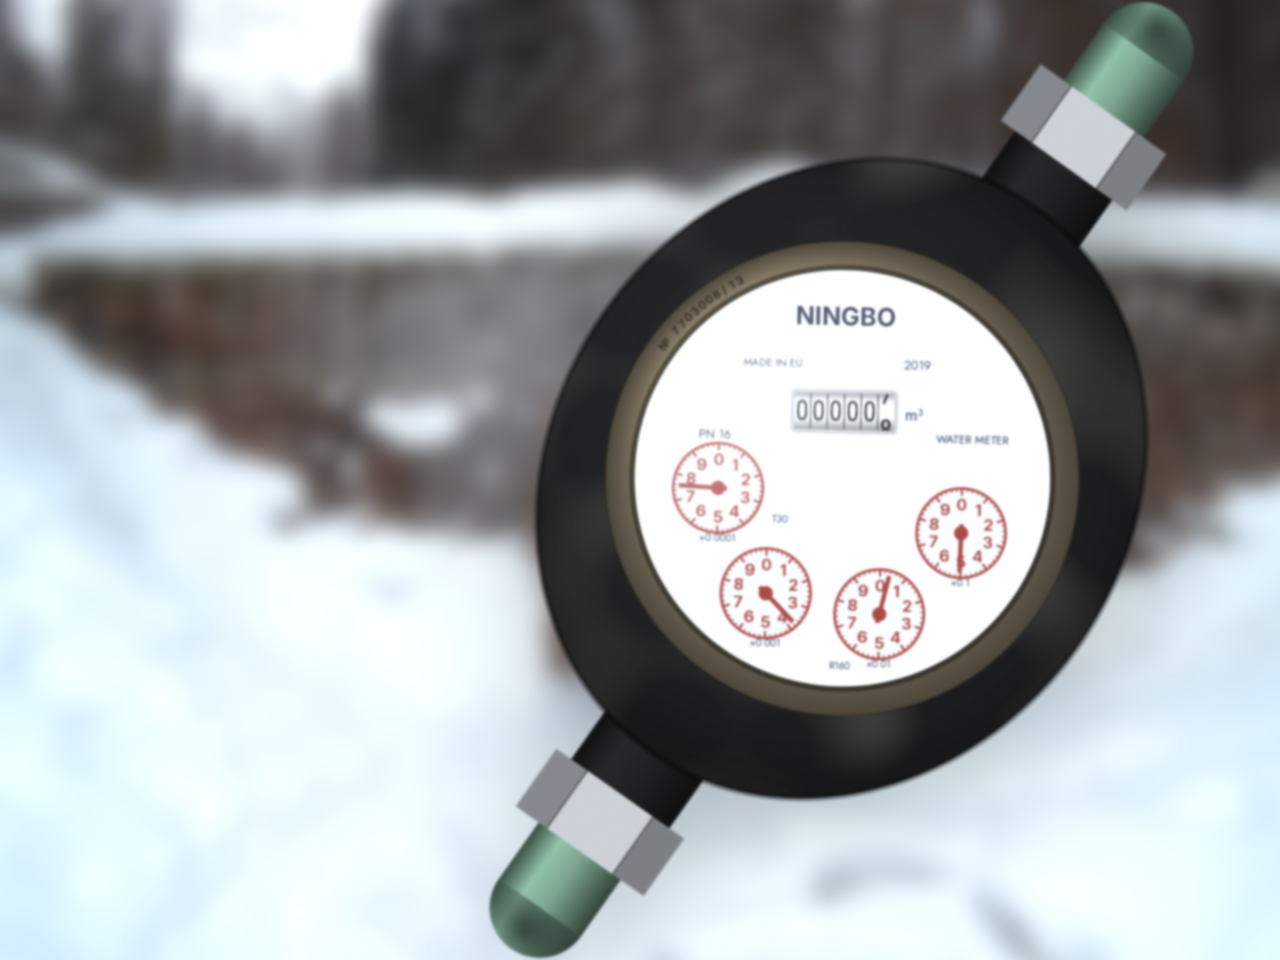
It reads 7.5037; m³
